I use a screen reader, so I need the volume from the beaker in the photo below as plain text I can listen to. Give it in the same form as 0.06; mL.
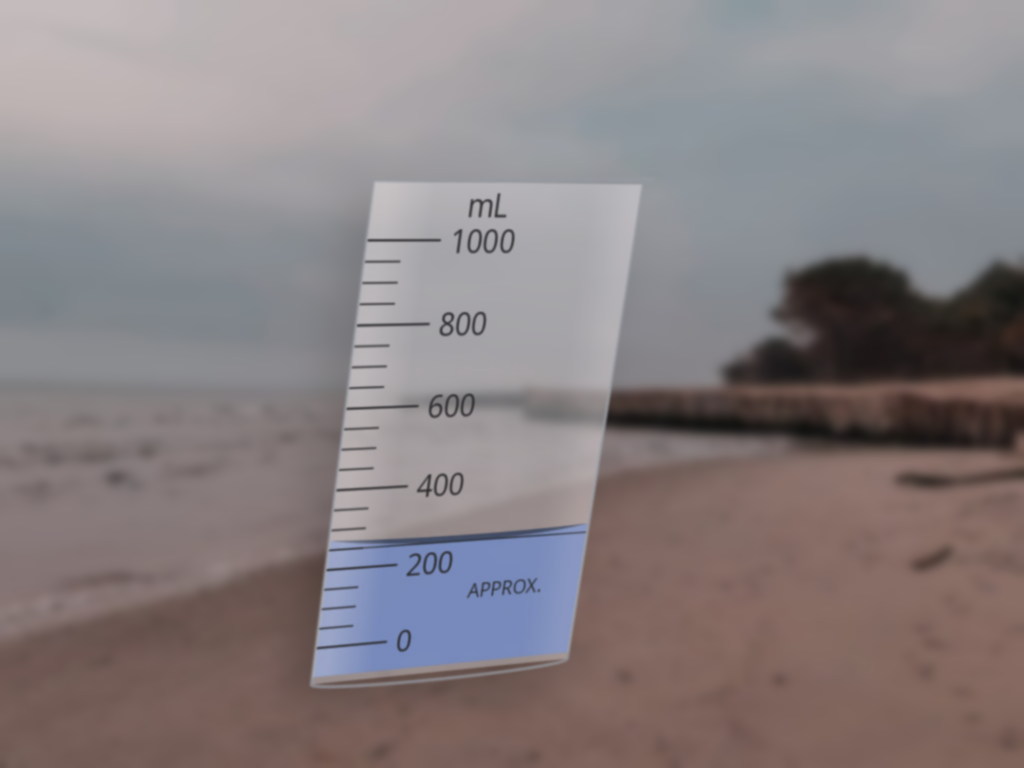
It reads 250; mL
